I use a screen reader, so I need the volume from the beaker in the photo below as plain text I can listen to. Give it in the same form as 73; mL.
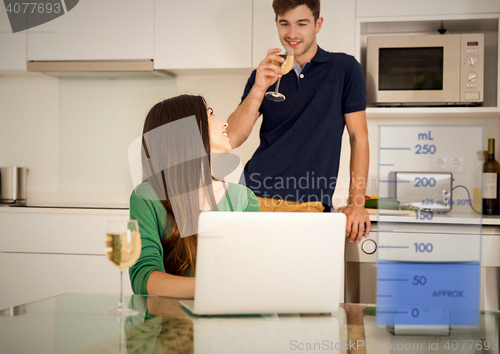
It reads 75; mL
